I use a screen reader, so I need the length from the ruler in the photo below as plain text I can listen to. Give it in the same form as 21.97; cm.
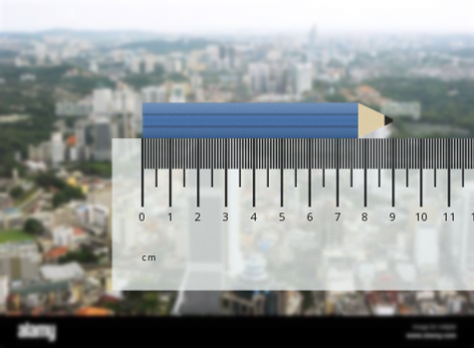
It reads 9; cm
